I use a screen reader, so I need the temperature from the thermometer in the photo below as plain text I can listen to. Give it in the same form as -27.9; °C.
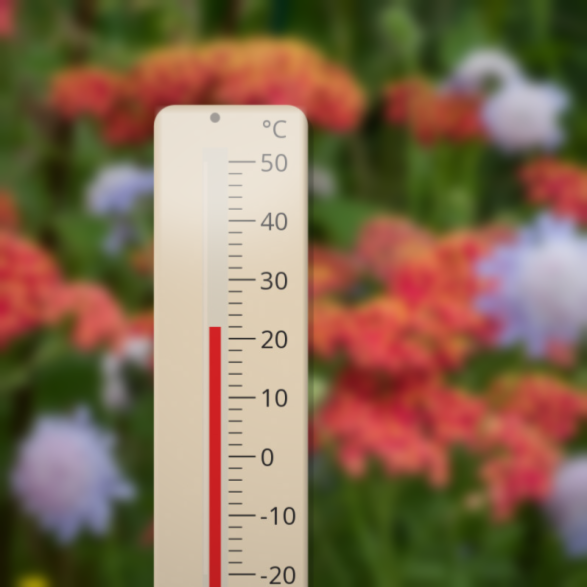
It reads 22; °C
